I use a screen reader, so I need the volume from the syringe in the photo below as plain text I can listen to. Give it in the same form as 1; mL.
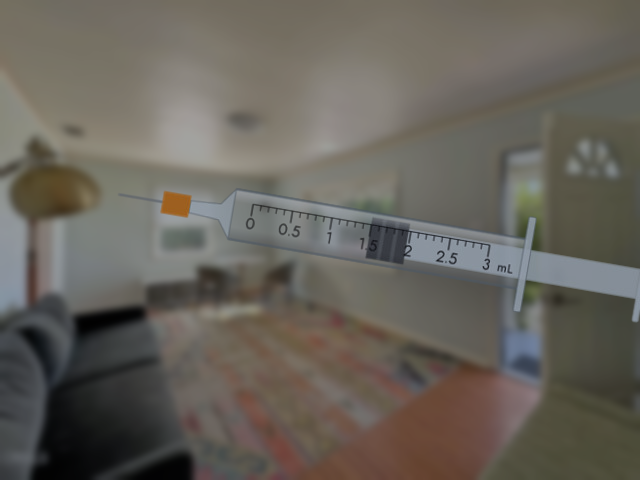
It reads 1.5; mL
